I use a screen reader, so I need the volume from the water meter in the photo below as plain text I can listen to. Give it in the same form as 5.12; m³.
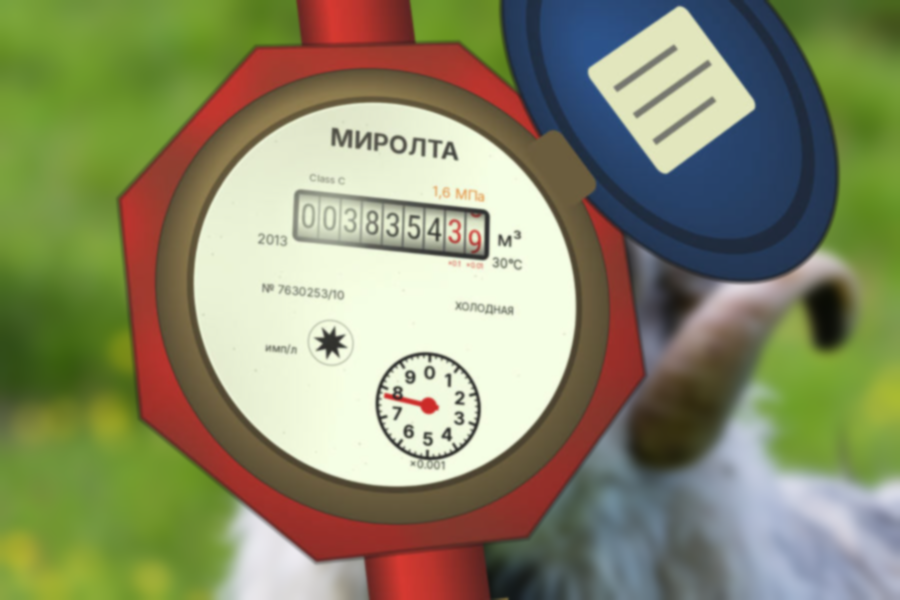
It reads 38354.387; m³
